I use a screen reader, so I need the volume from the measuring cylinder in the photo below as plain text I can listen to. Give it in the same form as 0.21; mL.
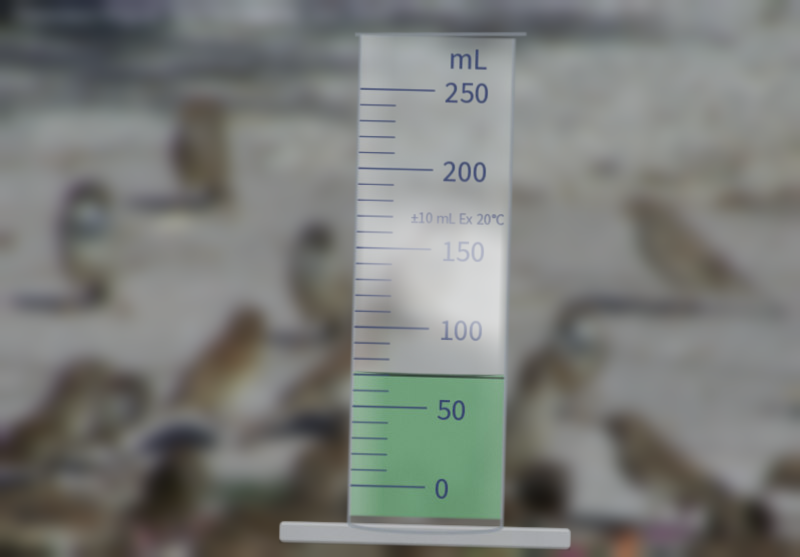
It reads 70; mL
